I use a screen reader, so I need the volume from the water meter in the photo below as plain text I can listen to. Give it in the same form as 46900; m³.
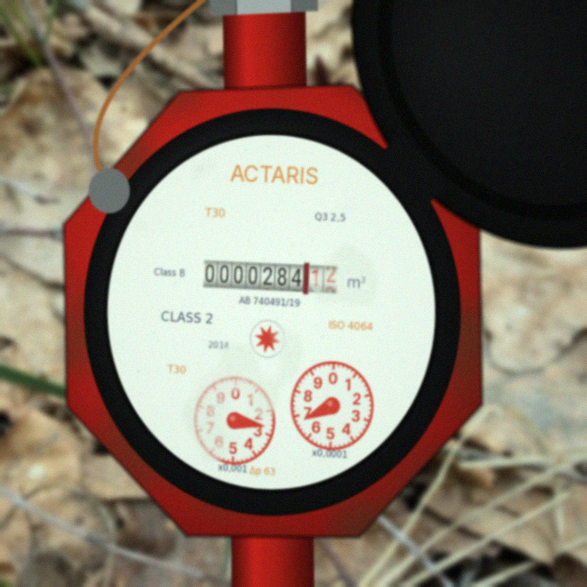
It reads 284.1226; m³
